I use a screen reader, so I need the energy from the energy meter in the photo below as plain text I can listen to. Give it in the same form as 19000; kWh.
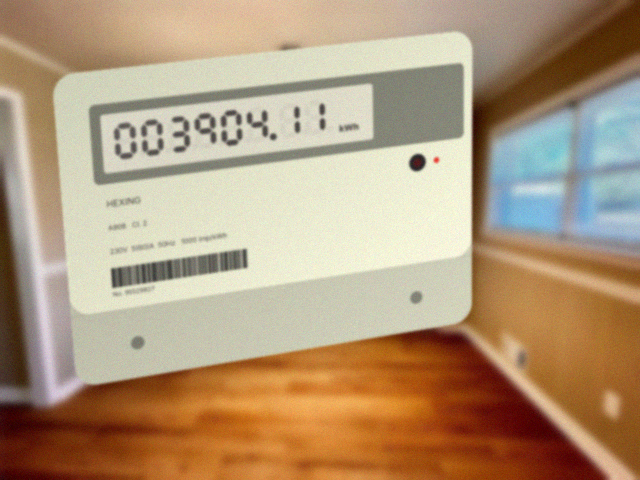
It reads 3904.11; kWh
